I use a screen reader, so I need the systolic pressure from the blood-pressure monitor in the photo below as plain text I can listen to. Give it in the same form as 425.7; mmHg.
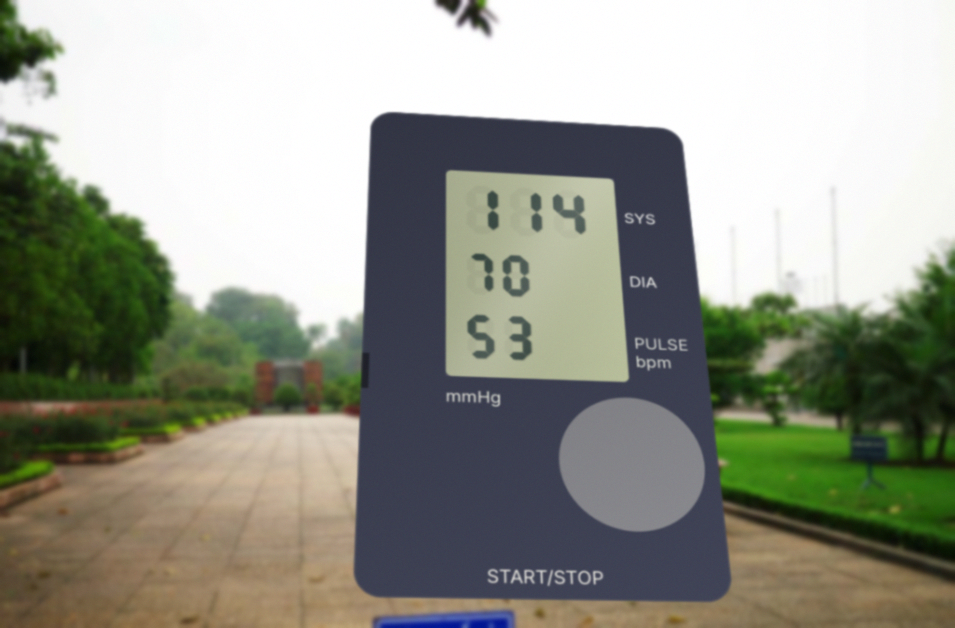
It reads 114; mmHg
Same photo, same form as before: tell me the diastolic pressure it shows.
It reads 70; mmHg
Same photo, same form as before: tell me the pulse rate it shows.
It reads 53; bpm
